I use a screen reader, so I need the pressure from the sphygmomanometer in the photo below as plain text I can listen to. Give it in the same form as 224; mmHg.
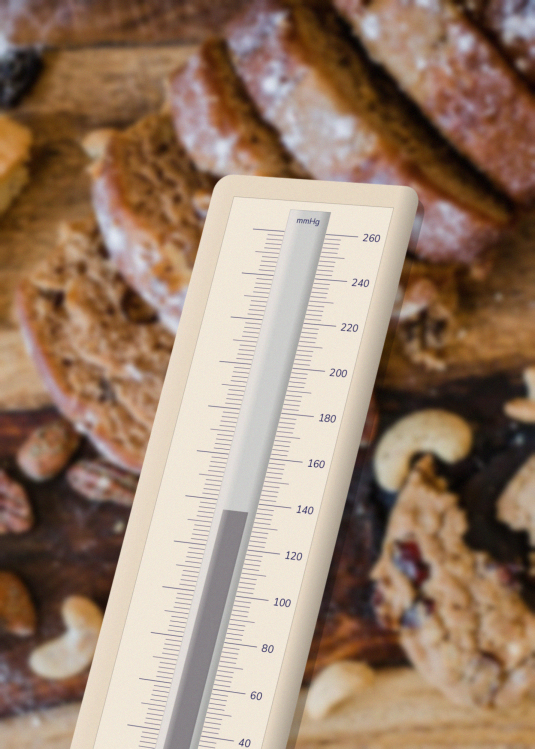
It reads 136; mmHg
